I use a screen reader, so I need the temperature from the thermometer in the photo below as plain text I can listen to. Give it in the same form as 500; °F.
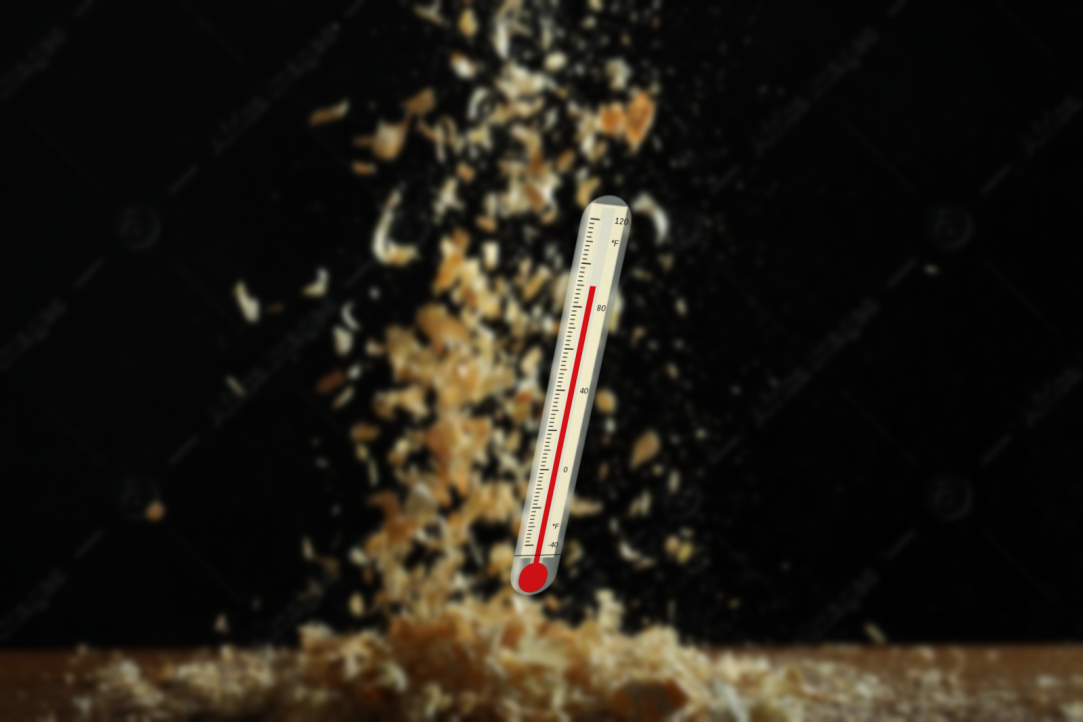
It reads 90; °F
